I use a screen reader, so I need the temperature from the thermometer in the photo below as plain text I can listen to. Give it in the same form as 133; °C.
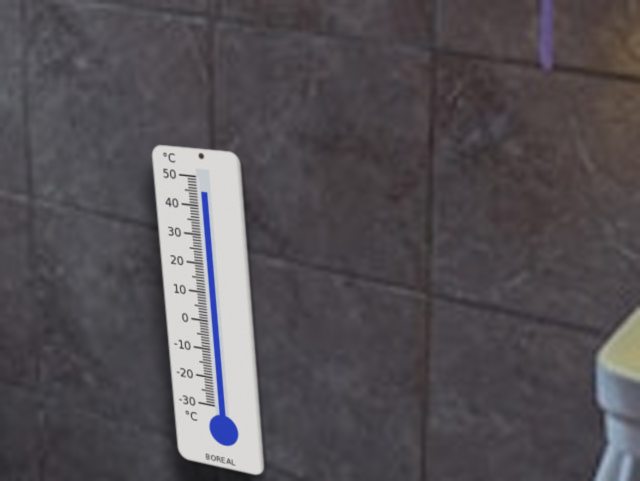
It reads 45; °C
